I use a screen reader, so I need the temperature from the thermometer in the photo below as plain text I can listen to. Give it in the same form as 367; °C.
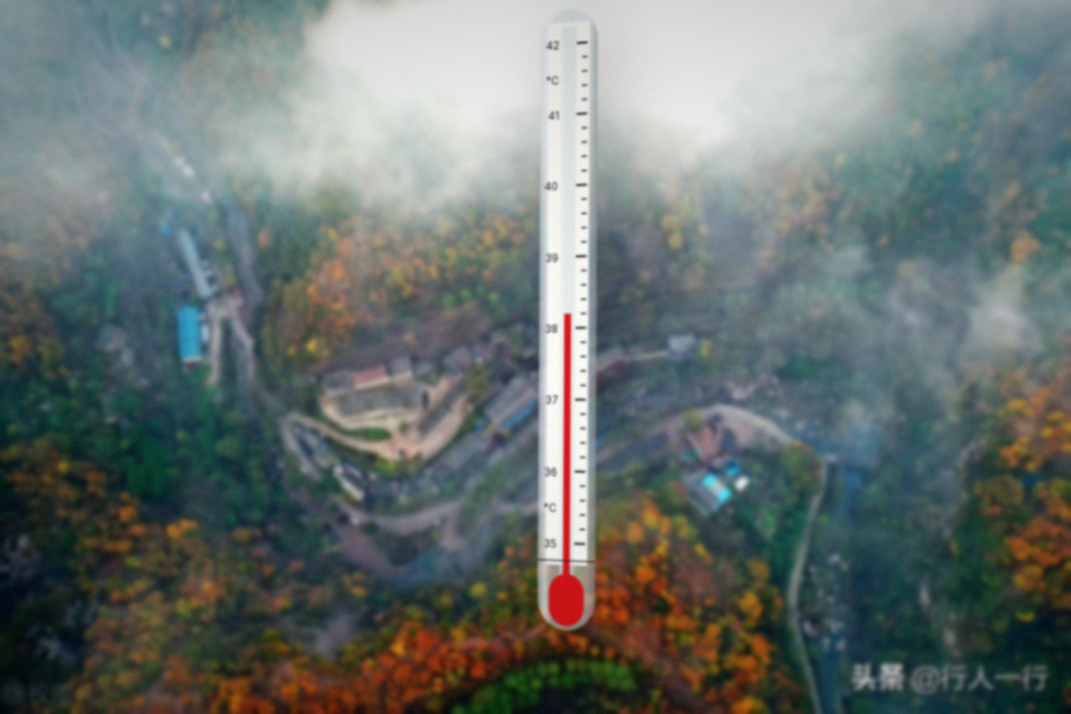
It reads 38.2; °C
